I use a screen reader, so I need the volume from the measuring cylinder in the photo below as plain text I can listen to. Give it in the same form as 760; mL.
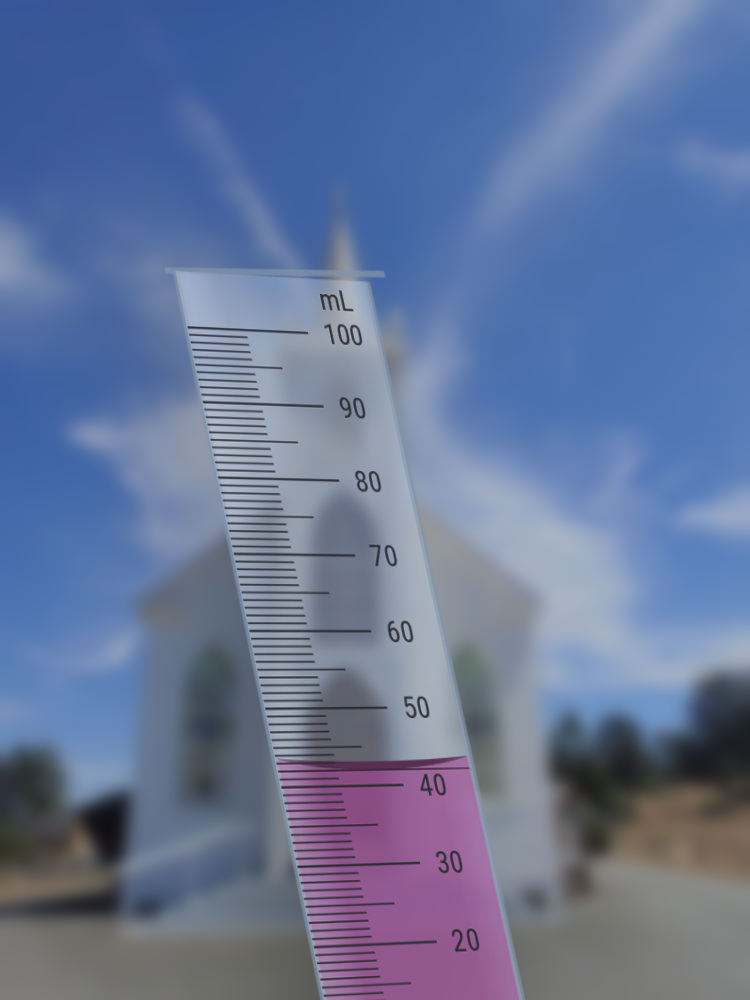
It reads 42; mL
